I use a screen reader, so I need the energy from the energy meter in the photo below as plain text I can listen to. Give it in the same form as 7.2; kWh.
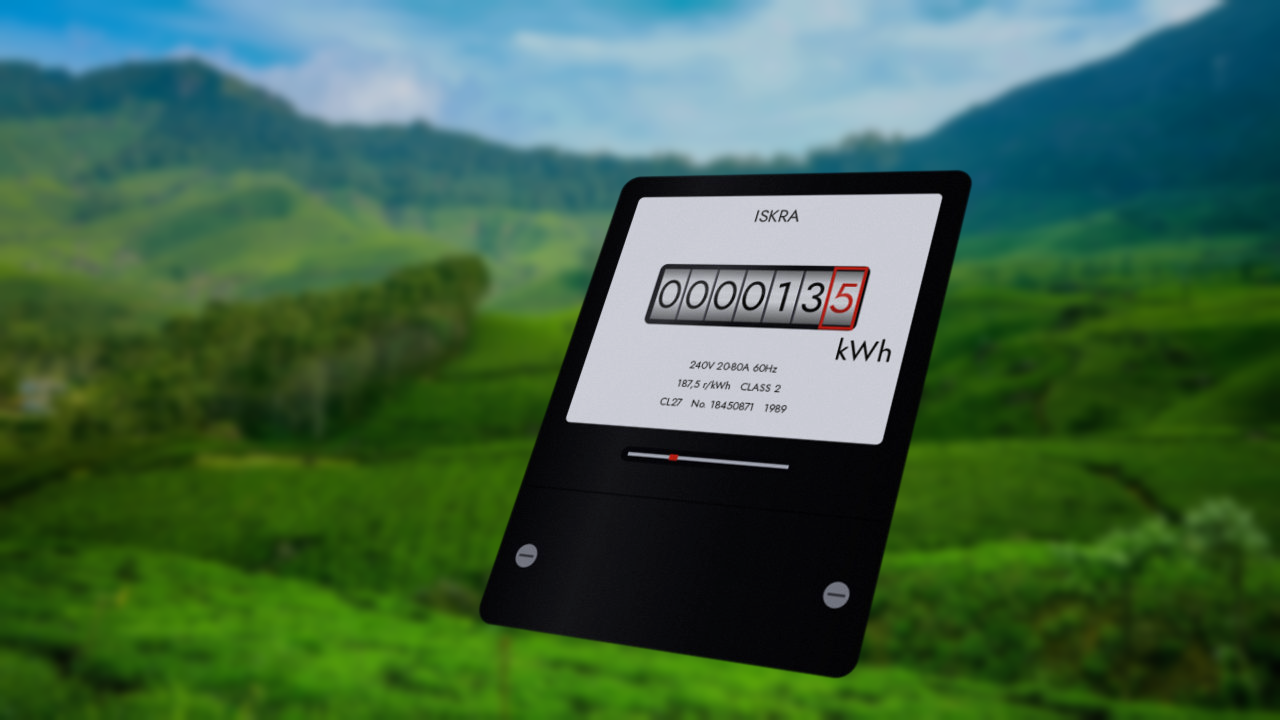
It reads 13.5; kWh
